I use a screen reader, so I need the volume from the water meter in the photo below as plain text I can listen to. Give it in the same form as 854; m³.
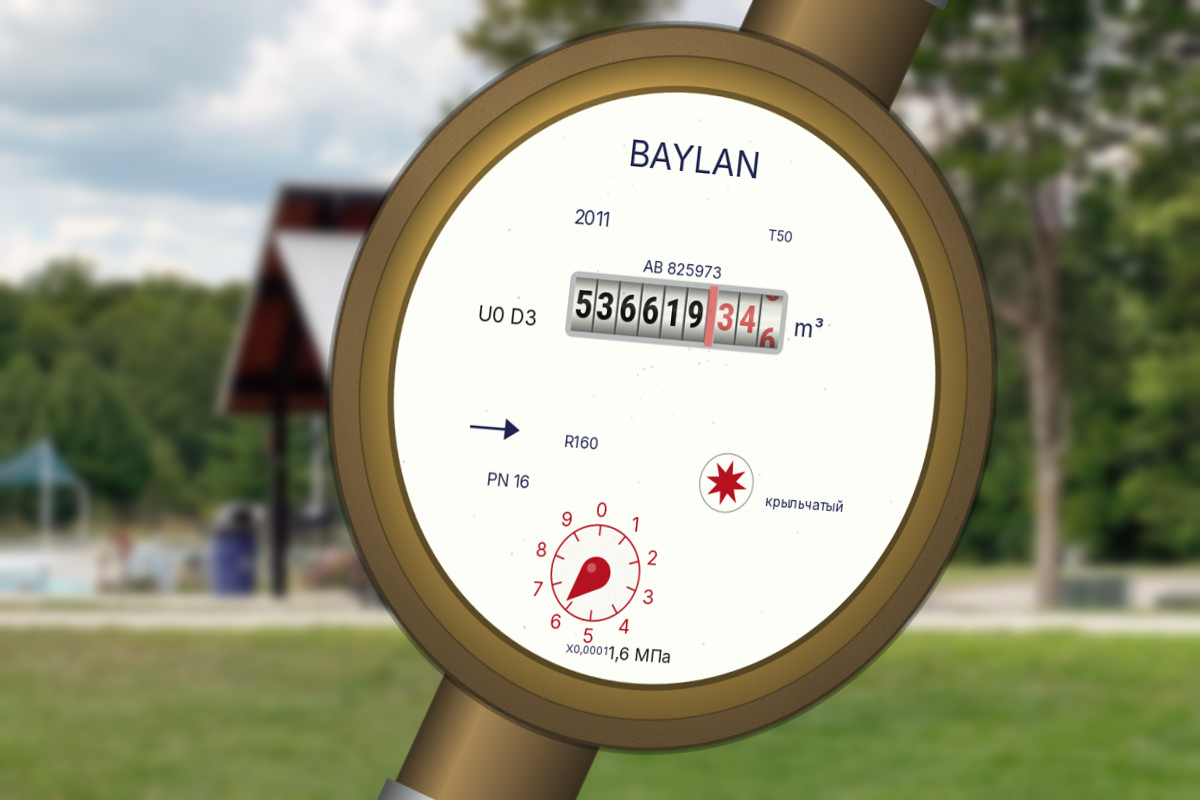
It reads 536619.3456; m³
